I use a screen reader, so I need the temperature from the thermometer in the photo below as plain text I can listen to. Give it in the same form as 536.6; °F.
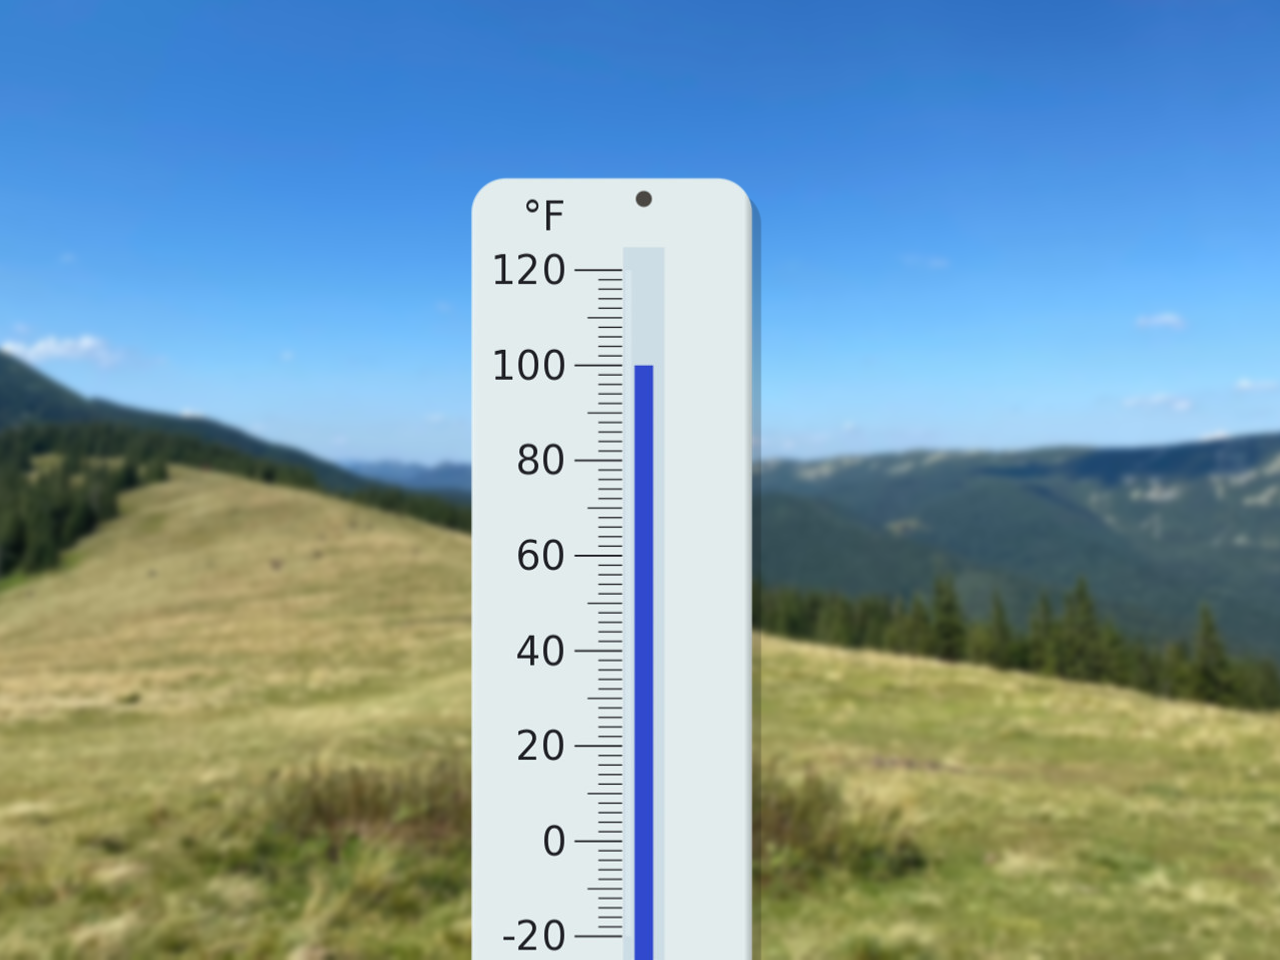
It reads 100; °F
